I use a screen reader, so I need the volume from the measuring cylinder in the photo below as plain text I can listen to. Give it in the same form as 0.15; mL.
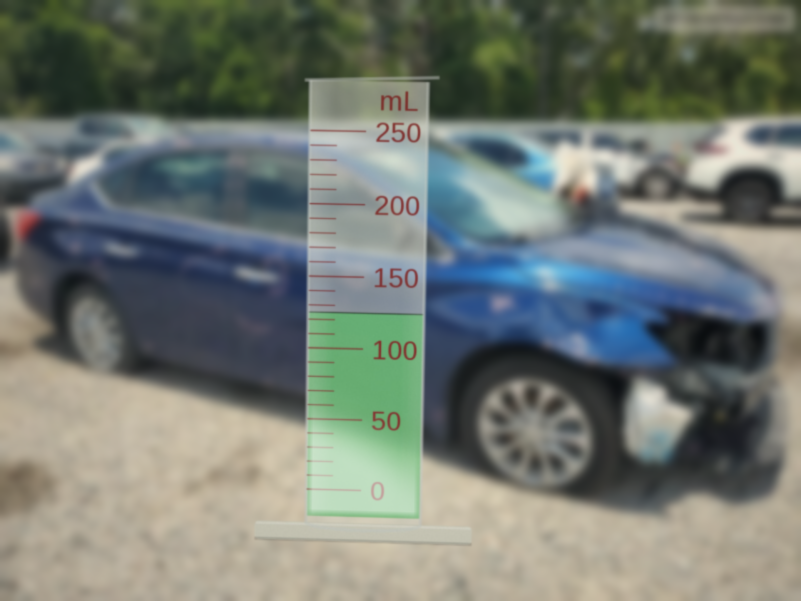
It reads 125; mL
